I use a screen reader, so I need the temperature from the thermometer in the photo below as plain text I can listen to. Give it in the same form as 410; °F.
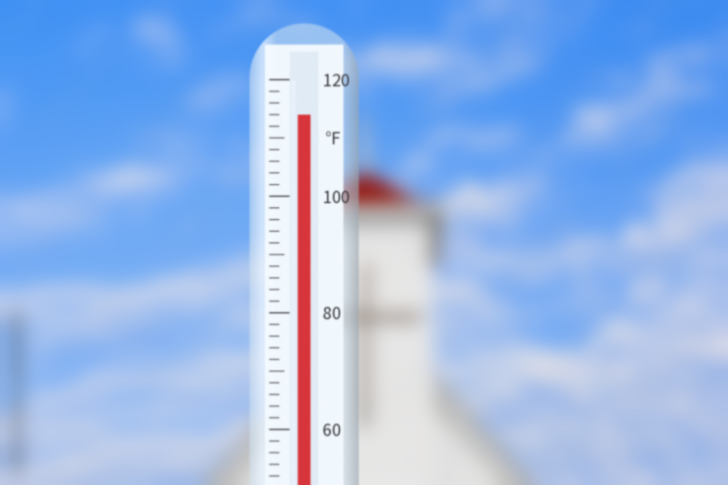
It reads 114; °F
